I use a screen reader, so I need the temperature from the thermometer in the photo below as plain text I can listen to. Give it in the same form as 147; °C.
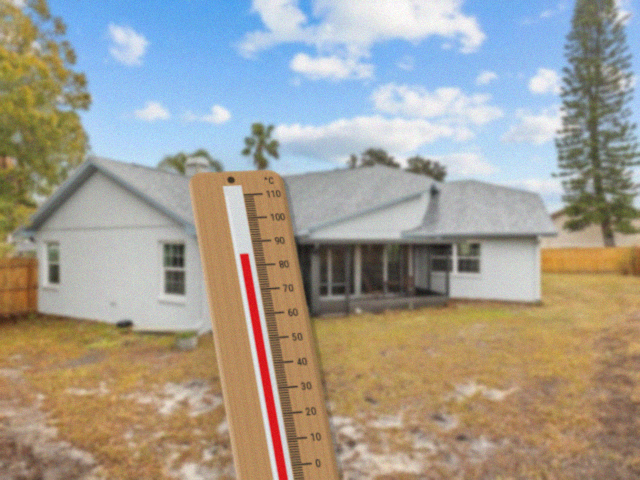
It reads 85; °C
